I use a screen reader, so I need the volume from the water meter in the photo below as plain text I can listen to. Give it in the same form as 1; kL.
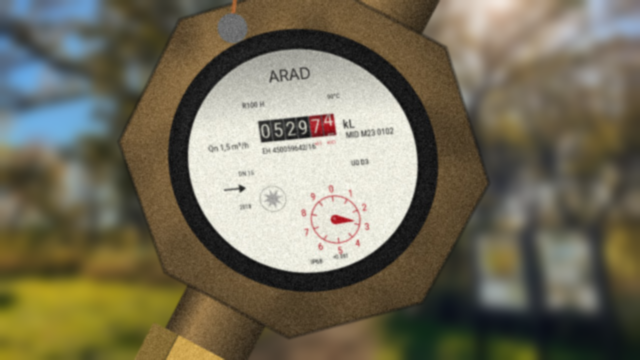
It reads 529.742; kL
